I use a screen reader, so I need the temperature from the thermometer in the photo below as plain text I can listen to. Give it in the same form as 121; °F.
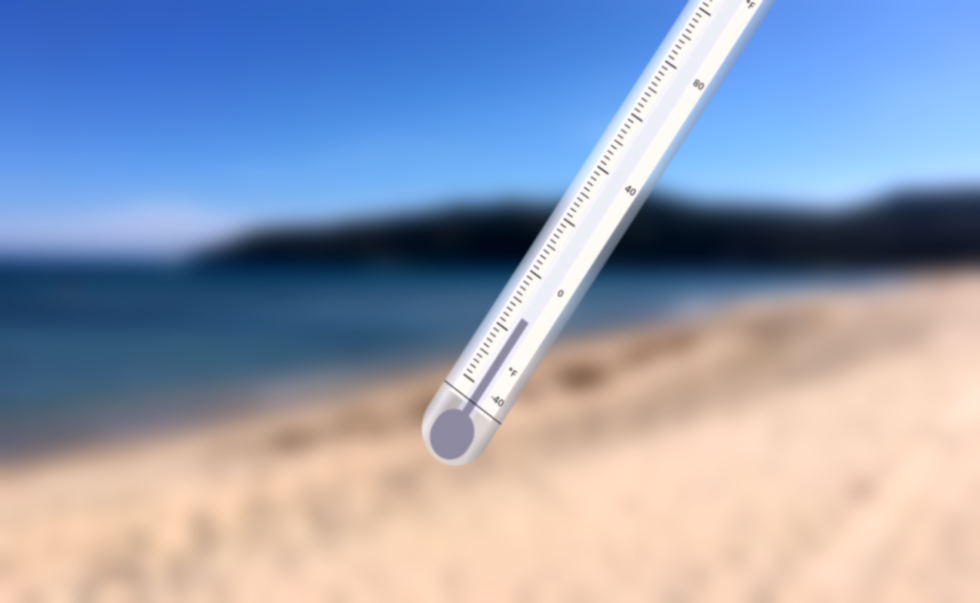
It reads -14; °F
